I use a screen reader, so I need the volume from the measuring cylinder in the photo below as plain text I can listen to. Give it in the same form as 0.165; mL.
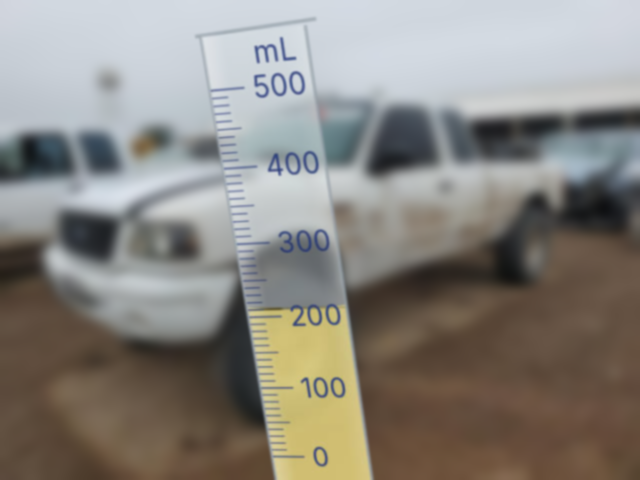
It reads 210; mL
